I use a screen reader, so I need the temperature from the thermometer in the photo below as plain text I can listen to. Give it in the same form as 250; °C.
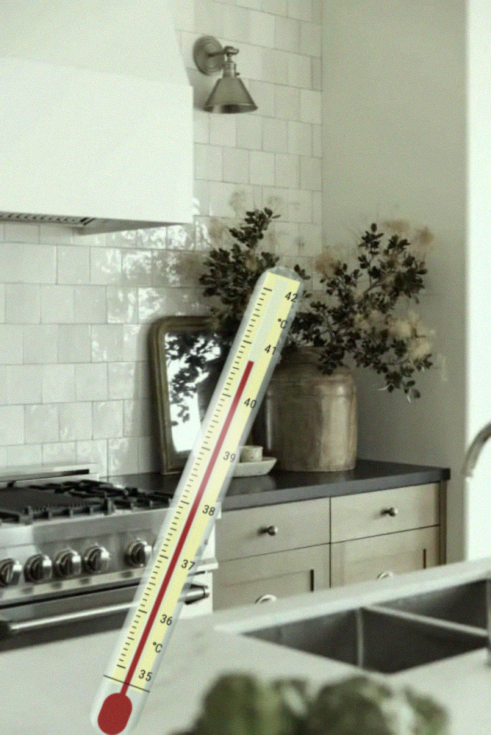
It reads 40.7; °C
